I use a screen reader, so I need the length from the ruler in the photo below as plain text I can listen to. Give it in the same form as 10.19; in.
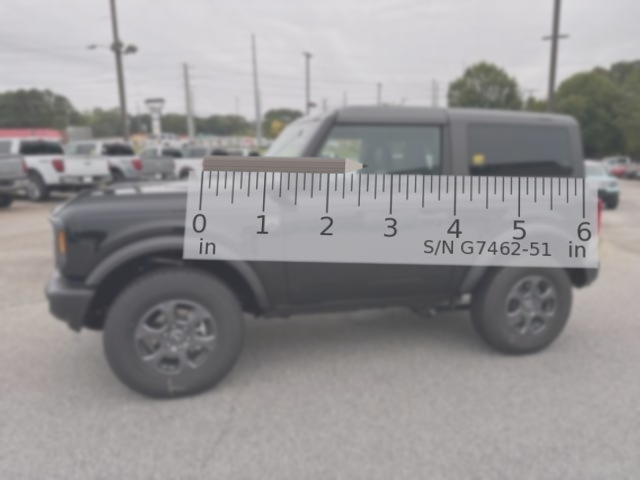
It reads 2.625; in
